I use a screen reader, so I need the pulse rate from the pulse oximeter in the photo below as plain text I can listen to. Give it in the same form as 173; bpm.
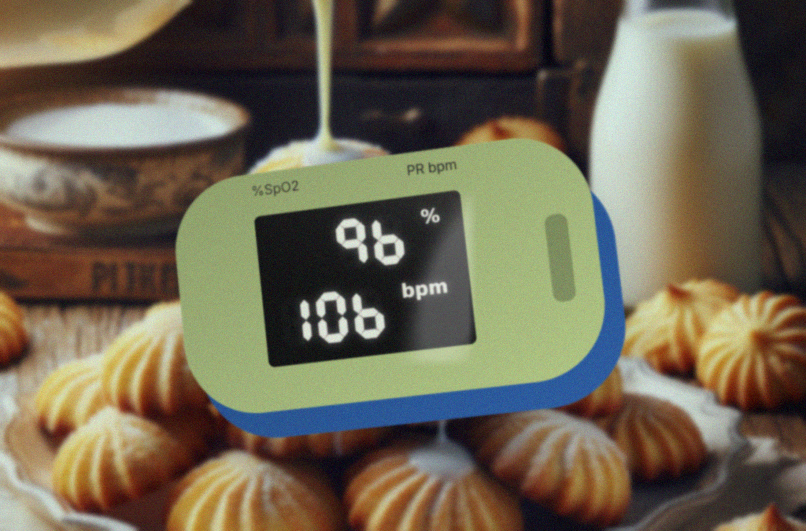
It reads 106; bpm
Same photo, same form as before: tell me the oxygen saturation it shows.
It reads 96; %
